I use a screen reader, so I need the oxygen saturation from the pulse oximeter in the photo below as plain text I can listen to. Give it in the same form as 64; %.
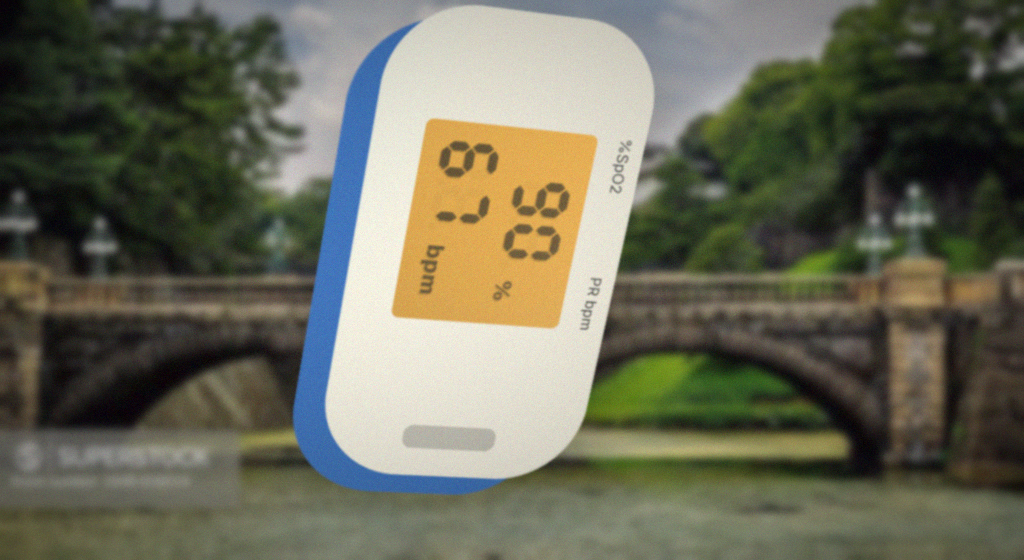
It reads 90; %
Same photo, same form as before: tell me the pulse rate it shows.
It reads 67; bpm
